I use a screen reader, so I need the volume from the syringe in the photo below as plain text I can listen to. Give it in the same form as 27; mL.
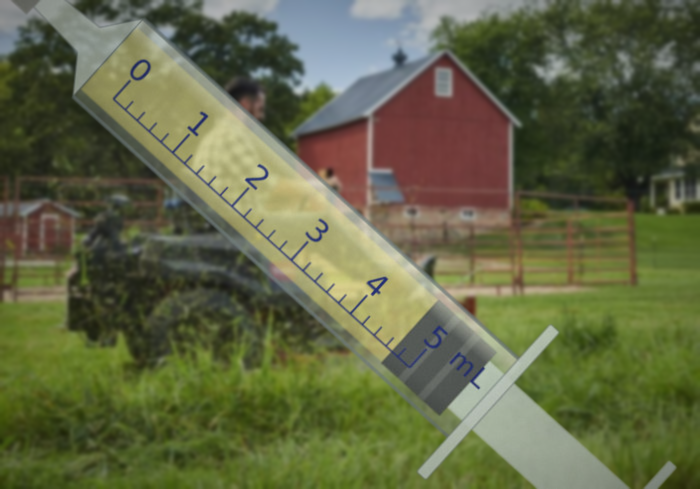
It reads 4.7; mL
